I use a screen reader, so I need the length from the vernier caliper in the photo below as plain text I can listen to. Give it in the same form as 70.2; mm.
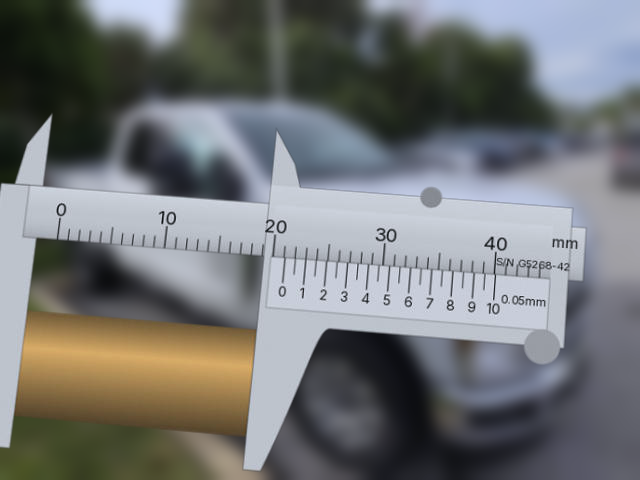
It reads 21.1; mm
